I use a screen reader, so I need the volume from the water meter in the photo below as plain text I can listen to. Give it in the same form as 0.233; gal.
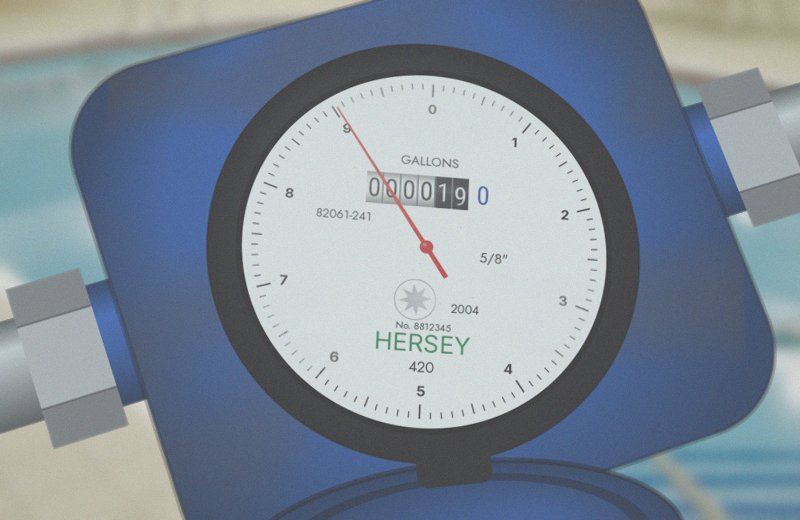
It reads 189.0; gal
